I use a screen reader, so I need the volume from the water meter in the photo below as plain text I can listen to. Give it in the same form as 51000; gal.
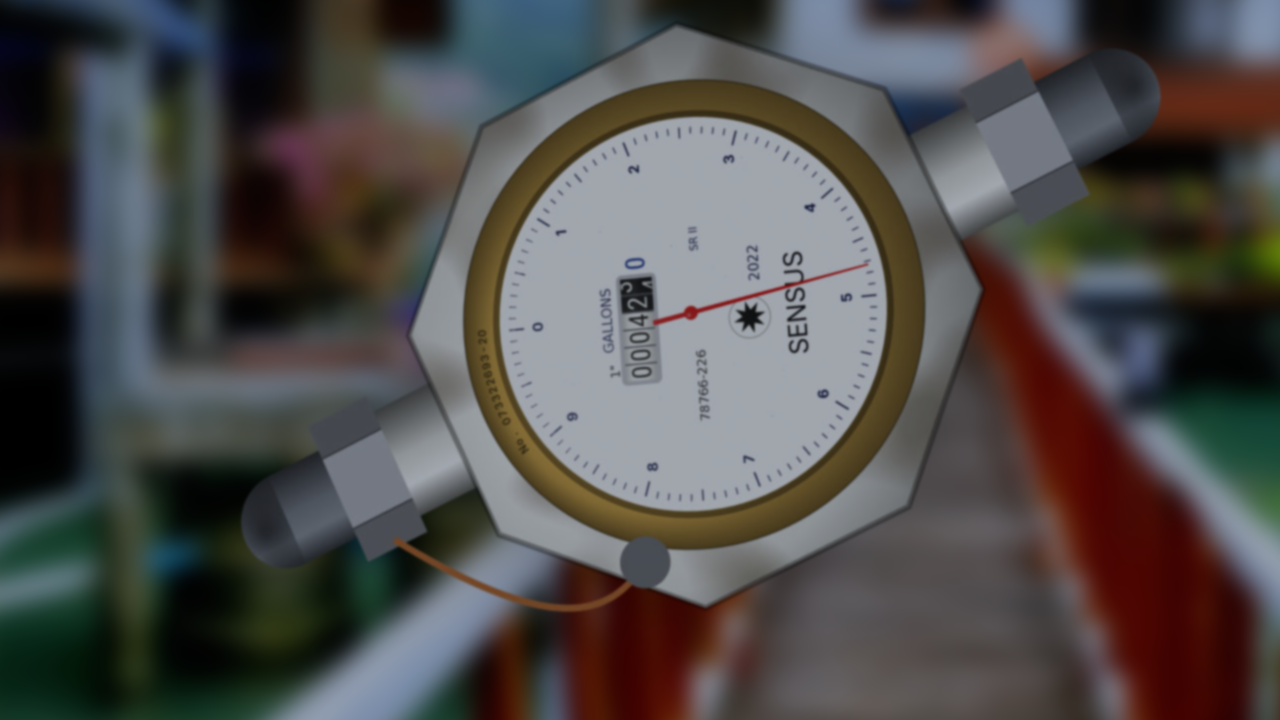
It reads 4234.7; gal
